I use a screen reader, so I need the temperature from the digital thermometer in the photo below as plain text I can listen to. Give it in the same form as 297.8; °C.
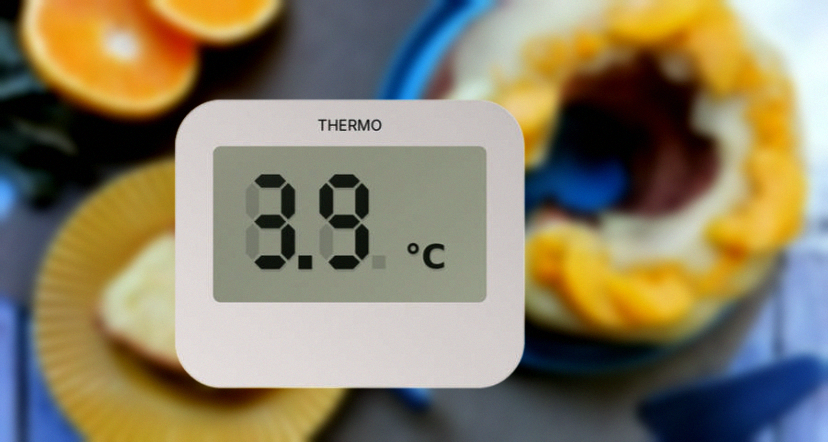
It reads 3.9; °C
